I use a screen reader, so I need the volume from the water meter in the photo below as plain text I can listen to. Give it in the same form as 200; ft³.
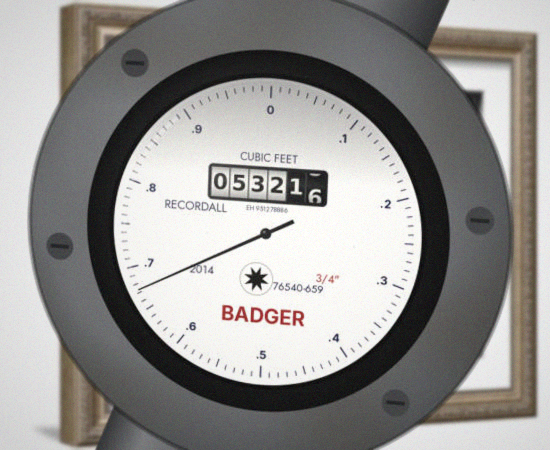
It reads 53215.67; ft³
